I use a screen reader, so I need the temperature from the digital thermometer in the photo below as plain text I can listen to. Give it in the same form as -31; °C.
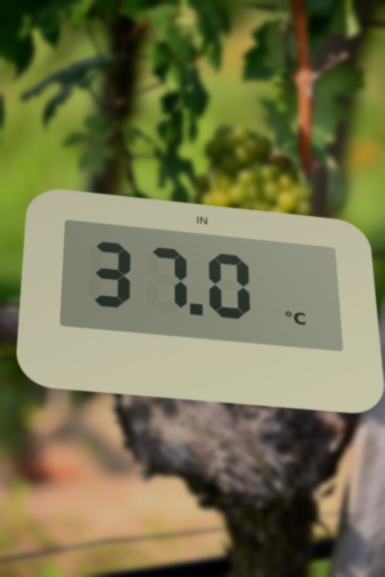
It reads 37.0; °C
